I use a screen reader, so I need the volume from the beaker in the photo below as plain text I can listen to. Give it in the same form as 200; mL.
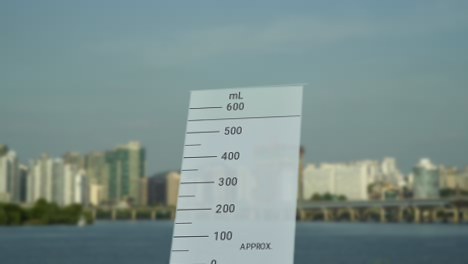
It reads 550; mL
